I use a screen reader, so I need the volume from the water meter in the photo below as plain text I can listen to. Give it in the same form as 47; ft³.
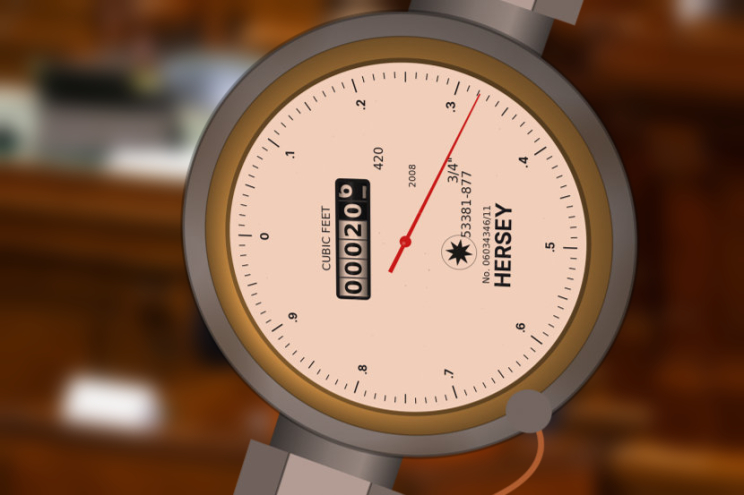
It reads 206.32; ft³
